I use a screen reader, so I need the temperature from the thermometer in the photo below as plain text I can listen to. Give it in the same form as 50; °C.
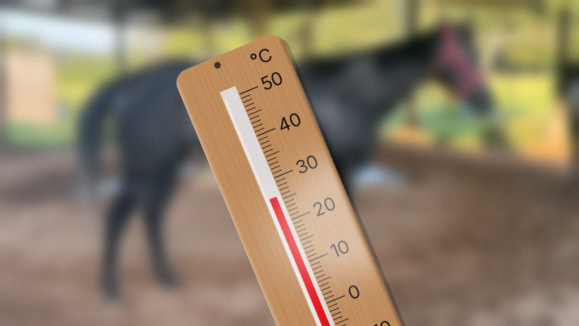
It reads 26; °C
